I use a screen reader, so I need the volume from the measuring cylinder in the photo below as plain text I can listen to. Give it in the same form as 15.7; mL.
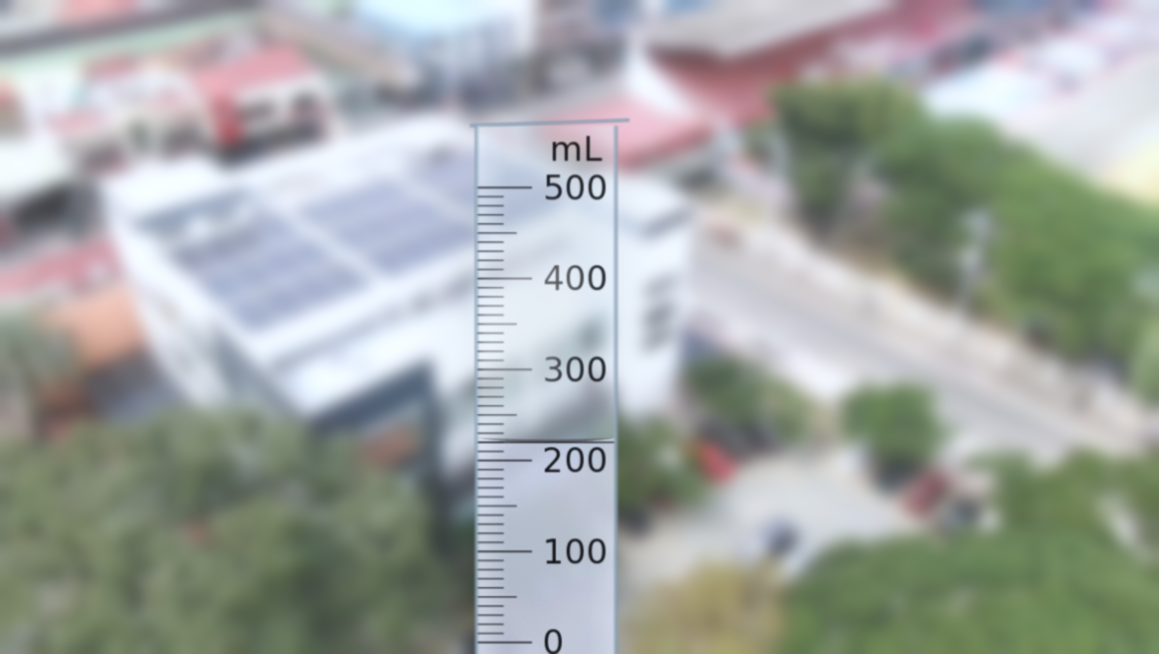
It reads 220; mL
